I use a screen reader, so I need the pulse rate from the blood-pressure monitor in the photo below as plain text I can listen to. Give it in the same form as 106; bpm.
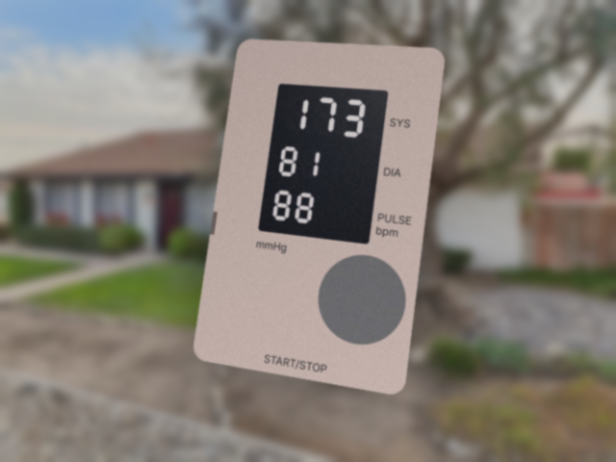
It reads 88; bpm
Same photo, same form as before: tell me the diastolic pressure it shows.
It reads 81; mmHg
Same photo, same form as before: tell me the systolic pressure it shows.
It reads 173; mmHg
